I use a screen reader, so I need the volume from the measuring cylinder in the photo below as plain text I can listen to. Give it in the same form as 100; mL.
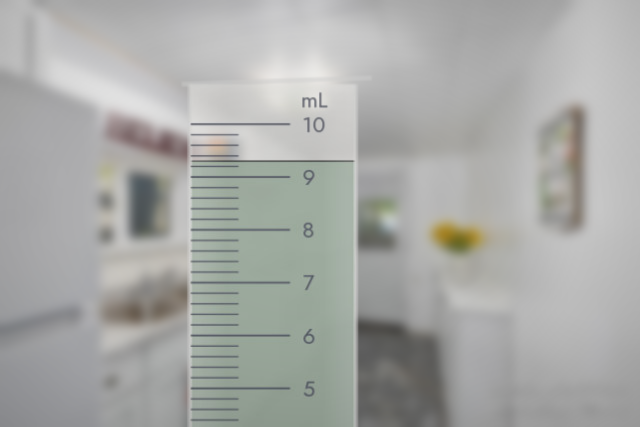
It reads 9.3; mL
